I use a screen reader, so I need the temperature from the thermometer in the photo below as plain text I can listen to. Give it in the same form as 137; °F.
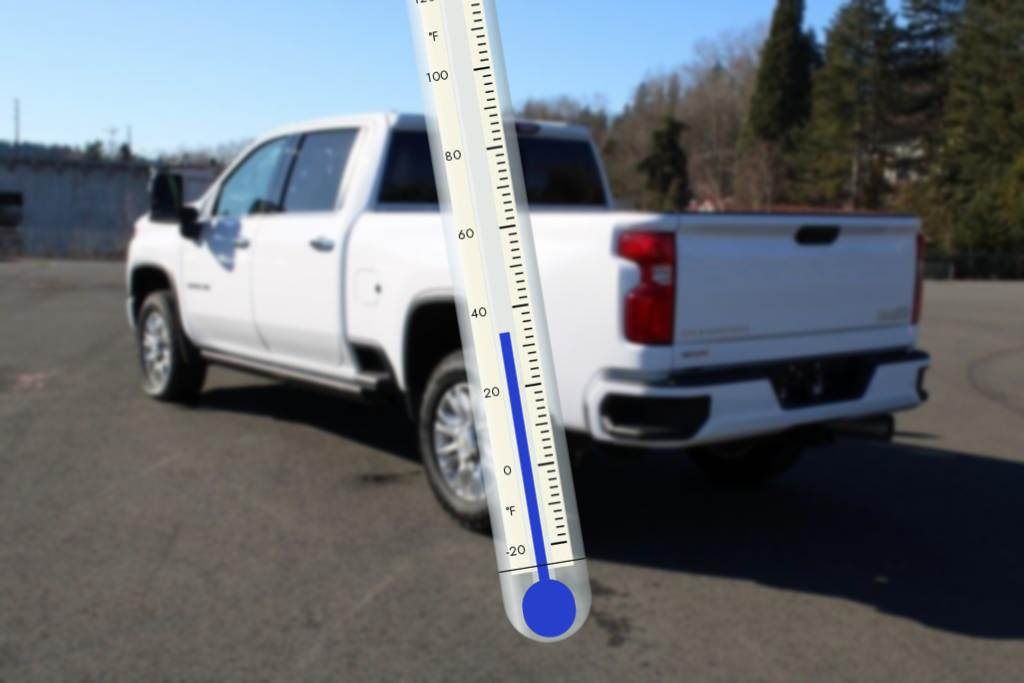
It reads 34; °F
